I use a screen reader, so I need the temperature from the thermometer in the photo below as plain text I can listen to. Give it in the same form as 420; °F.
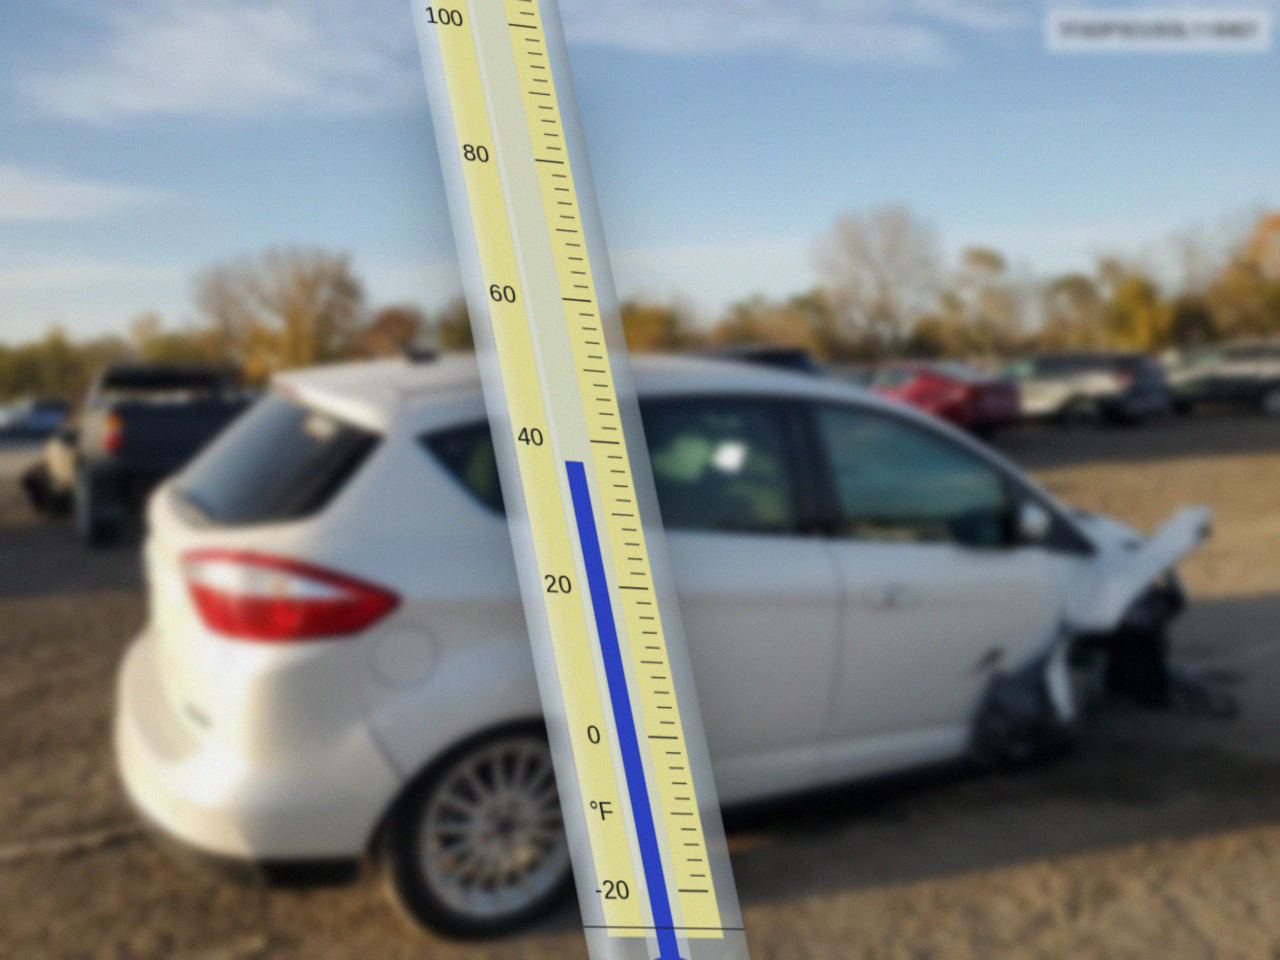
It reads 37; °F
